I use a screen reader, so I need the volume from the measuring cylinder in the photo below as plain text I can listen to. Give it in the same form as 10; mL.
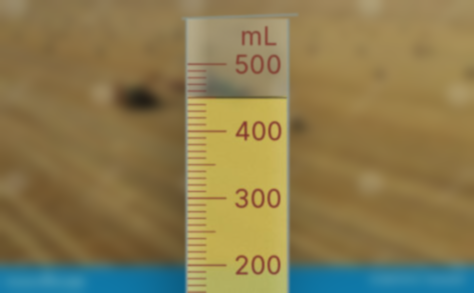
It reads 450; mL
